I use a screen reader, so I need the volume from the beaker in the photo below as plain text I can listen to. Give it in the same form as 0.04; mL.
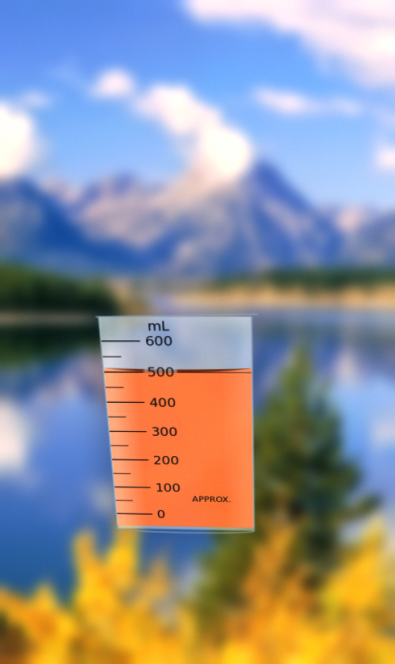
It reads 500; mL
